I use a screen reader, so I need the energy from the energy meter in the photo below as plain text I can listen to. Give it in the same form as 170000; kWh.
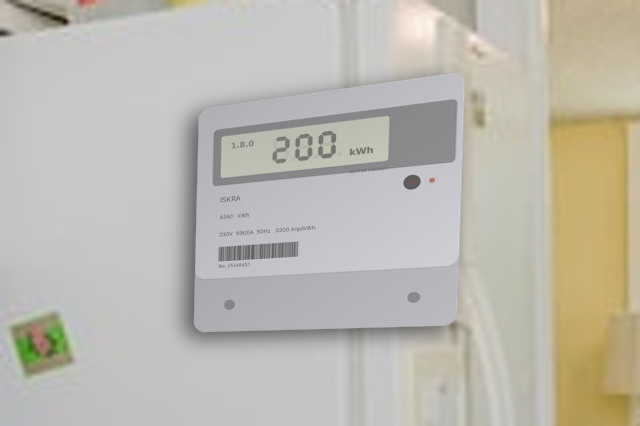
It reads 200; kWh
